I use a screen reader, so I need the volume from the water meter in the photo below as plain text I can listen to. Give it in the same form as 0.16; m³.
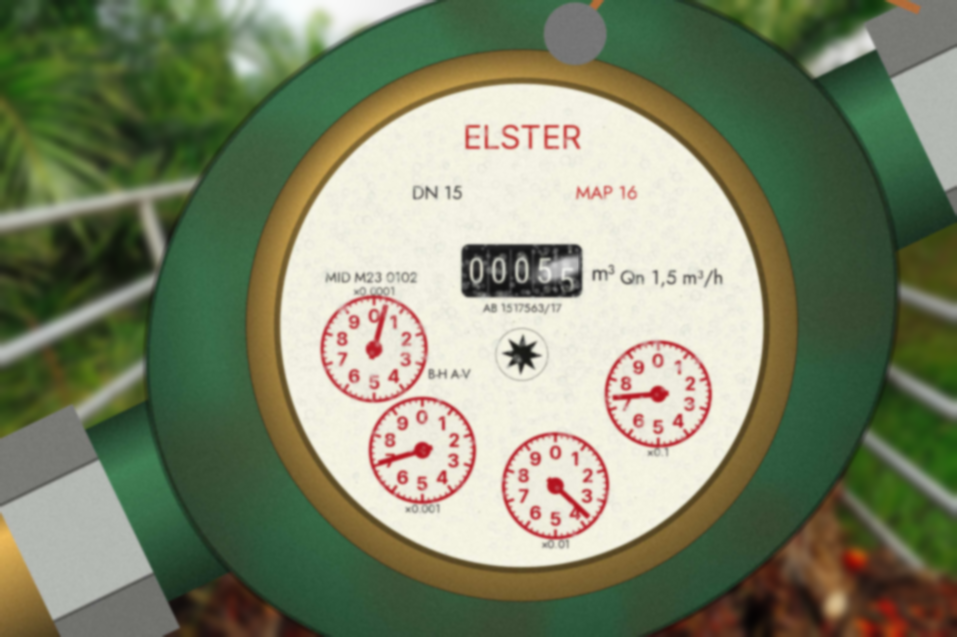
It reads 54.7370; m³
